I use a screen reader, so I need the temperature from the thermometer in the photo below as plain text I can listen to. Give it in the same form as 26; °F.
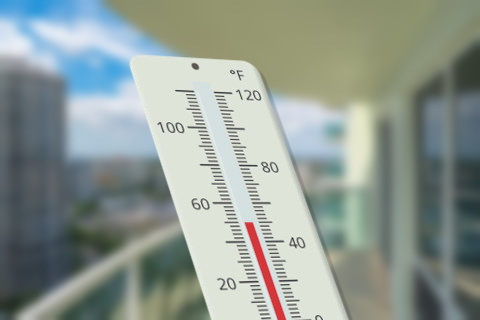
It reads 50; °F
